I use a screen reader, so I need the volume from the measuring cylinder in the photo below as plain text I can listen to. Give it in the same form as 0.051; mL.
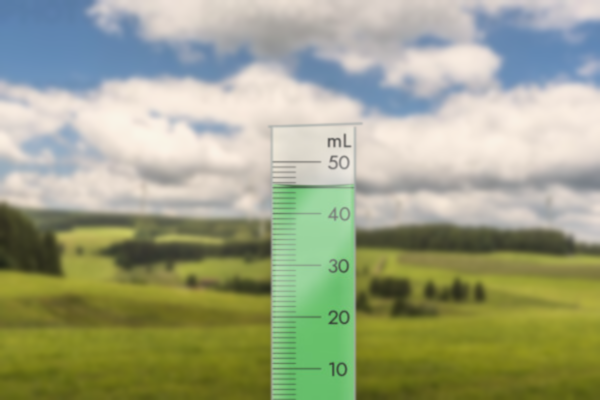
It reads 45; mL
